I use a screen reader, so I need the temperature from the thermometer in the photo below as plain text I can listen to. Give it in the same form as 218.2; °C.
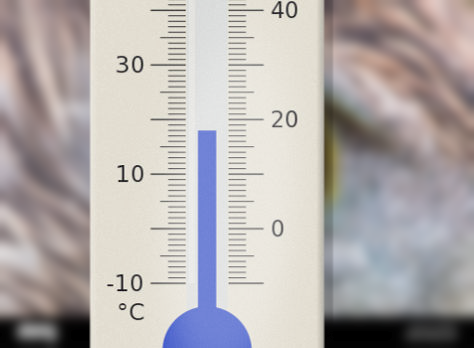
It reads 18; °C
